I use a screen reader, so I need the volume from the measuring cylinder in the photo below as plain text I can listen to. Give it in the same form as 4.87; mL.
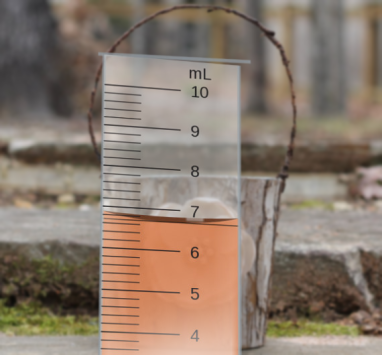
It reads 6.7; mL
